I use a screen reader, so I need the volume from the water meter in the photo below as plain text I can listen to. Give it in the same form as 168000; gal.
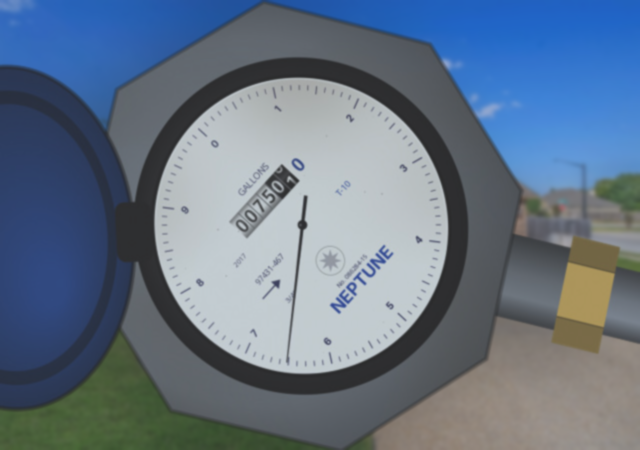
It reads 75006.5; gal
